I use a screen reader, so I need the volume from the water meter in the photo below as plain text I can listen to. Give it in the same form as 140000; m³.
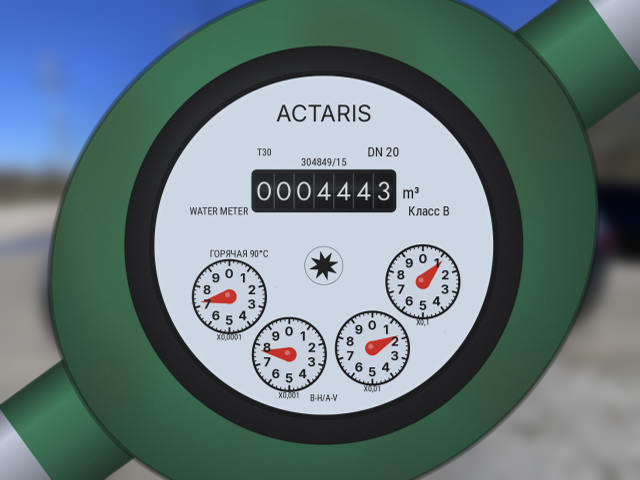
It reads 4443.1177; m³
